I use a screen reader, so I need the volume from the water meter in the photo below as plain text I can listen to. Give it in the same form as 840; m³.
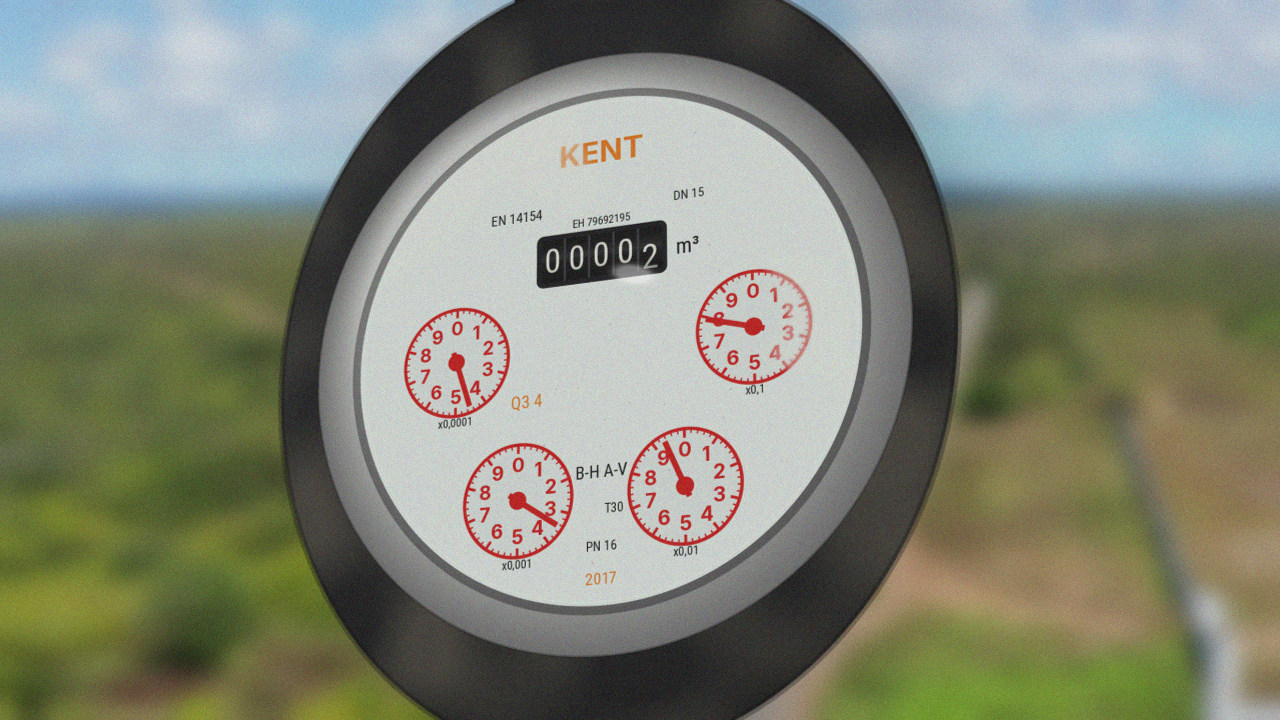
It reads 1.7934; m³
